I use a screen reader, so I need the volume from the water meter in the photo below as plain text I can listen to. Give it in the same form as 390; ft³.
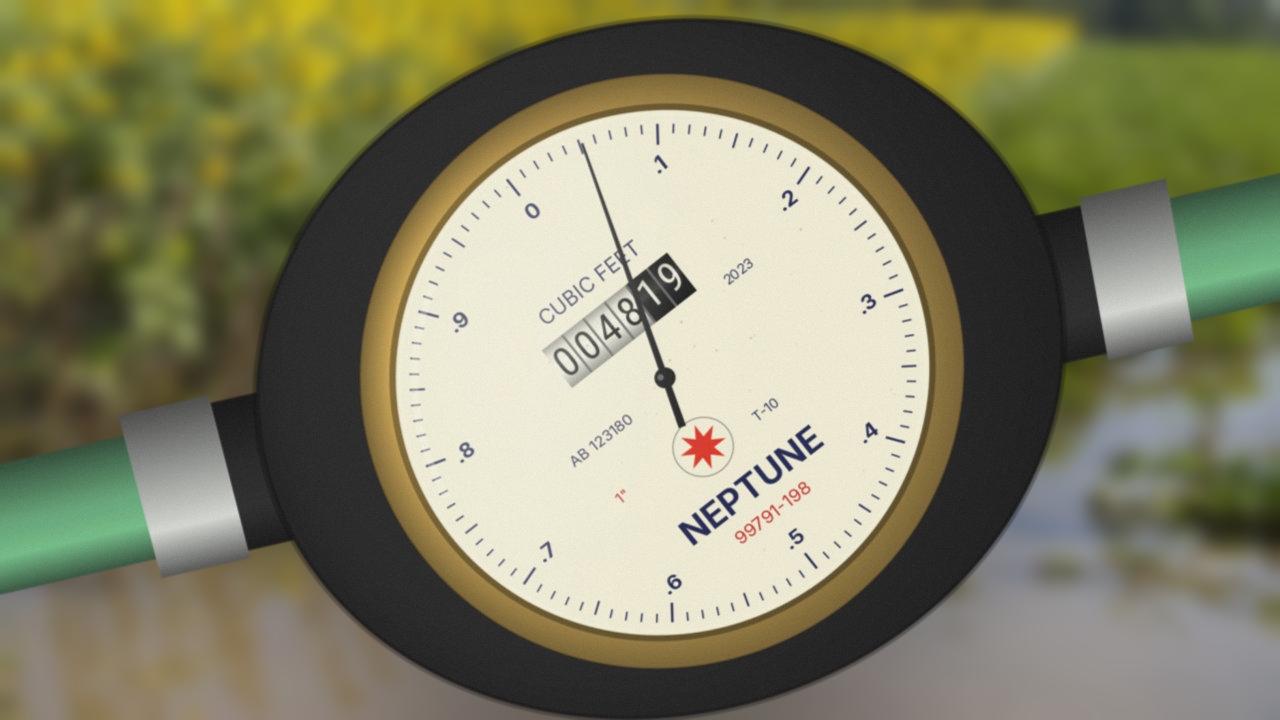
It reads 4819.05; ft³
